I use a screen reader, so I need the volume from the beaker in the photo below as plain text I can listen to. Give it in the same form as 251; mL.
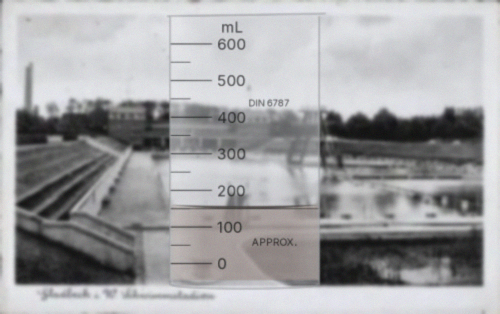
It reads 150; mL
